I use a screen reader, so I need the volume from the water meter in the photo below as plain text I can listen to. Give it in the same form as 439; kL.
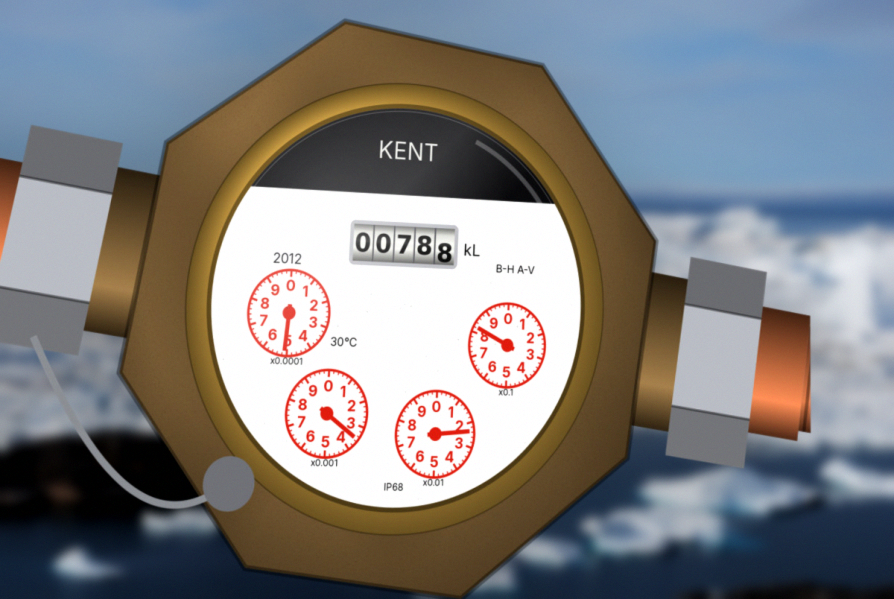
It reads 787.8235; kL
